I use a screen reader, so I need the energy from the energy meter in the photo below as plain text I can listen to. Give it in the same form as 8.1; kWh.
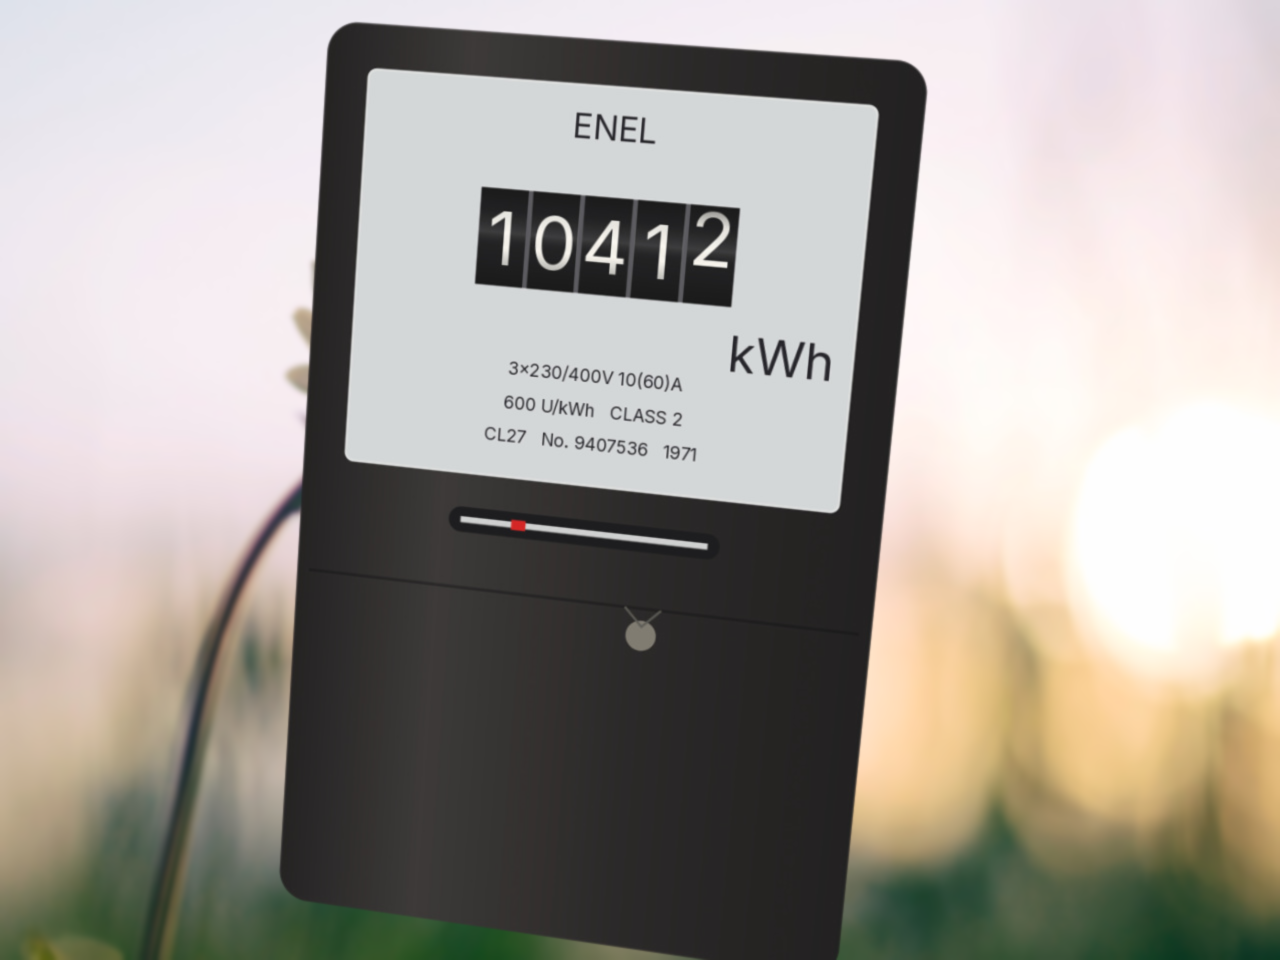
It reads 10412; kWh
